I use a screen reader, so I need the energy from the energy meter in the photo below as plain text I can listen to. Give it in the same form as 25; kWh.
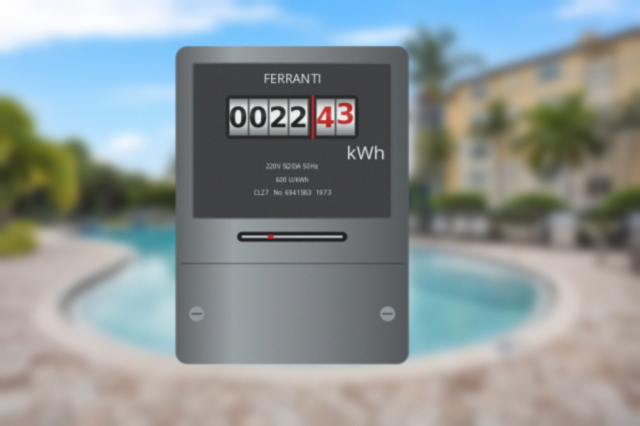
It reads 22.43; kWh
